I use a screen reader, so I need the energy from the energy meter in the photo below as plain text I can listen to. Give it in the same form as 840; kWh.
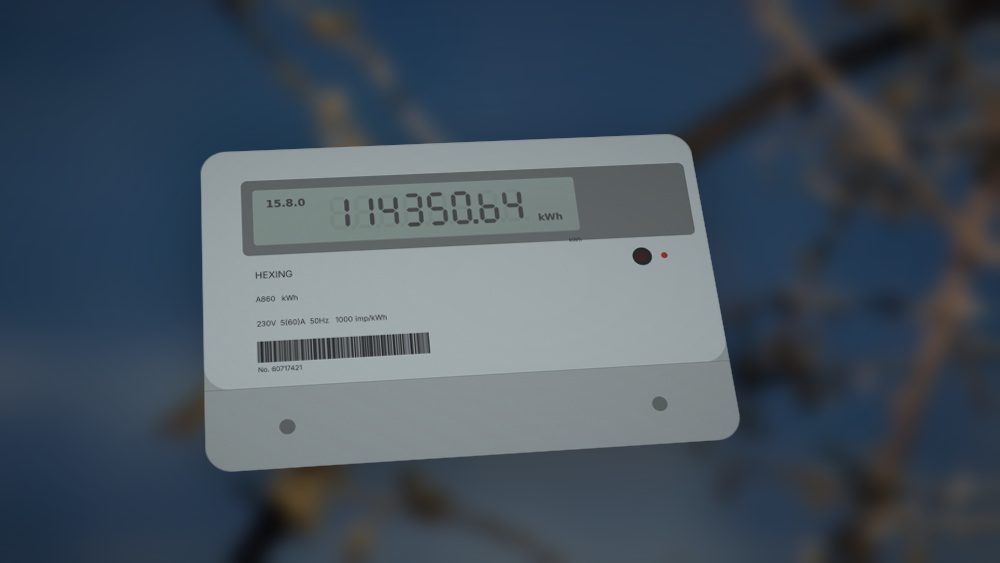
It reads 114350.64; kWh
